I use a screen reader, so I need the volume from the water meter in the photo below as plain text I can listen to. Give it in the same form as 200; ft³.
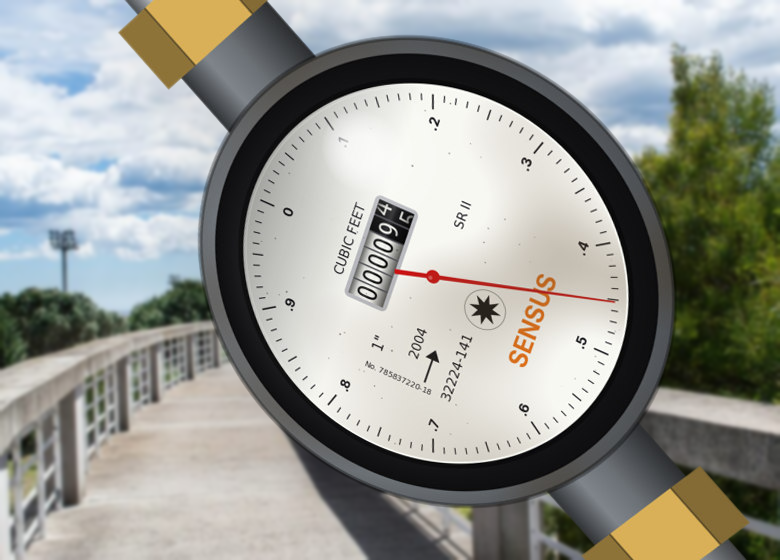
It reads 94.45; ft³
